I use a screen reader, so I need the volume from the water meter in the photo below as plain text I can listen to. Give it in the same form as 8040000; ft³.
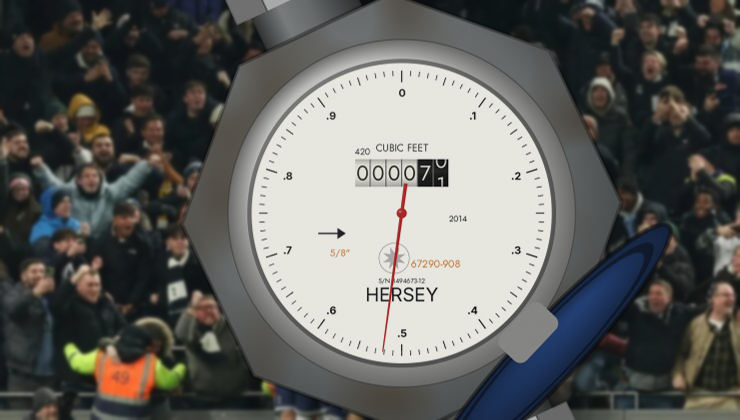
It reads 70.52; ft³
